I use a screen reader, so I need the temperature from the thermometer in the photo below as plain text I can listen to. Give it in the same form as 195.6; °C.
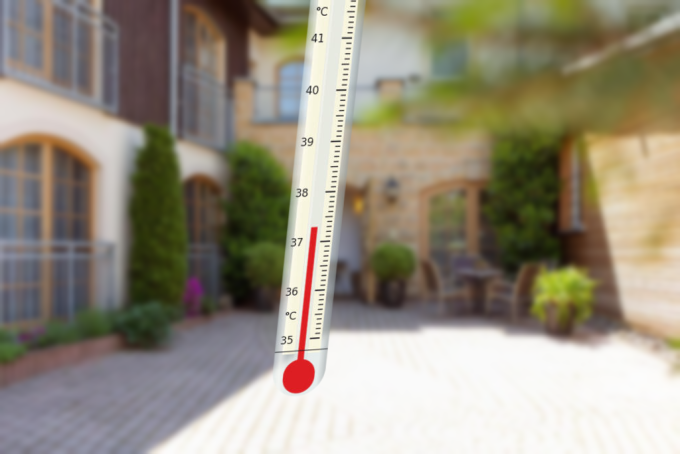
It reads 37.3; °C
